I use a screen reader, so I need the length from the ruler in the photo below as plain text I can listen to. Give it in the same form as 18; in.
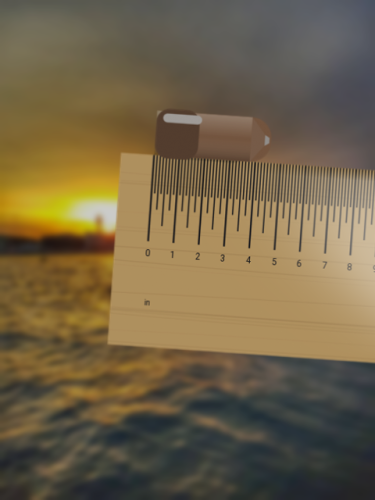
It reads 4.5; in
